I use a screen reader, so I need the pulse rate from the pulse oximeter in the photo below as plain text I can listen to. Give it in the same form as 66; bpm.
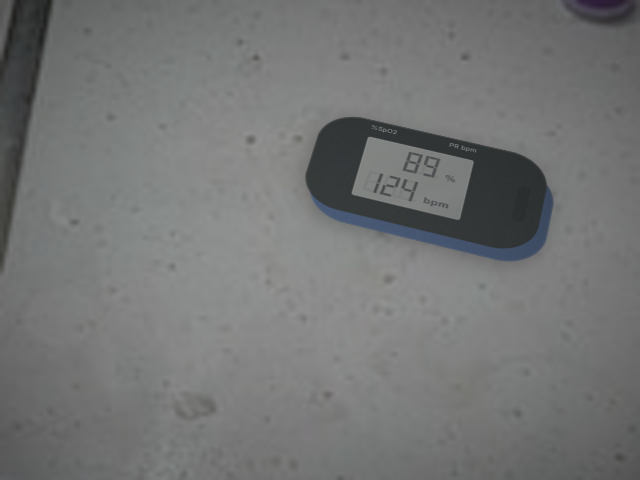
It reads 124; bpm
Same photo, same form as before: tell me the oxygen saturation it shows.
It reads 89; %
